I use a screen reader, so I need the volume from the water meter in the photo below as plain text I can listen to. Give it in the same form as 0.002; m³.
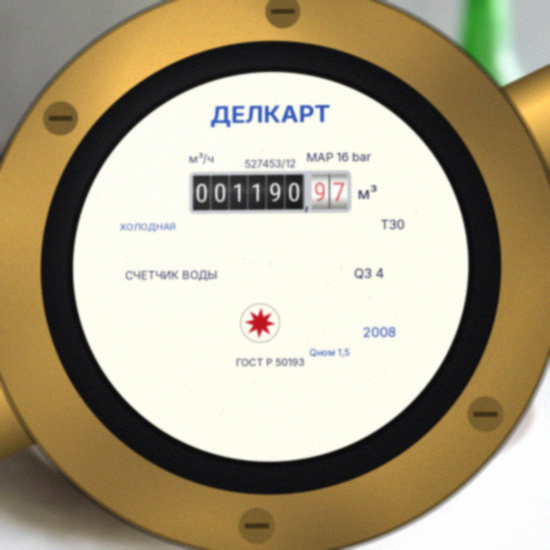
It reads 1190.97; m³
